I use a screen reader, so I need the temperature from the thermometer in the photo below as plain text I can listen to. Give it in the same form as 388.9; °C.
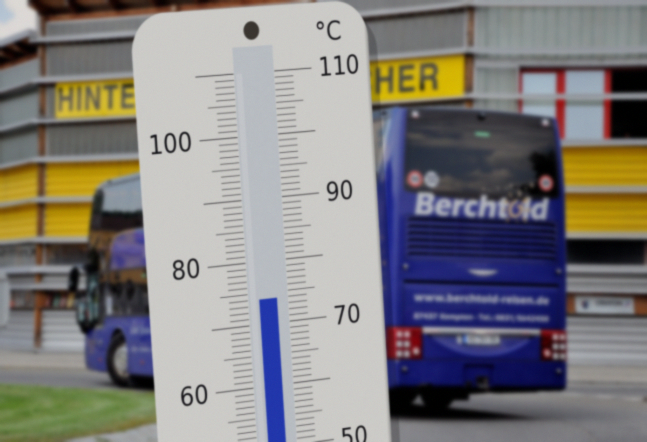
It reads 74; °C
